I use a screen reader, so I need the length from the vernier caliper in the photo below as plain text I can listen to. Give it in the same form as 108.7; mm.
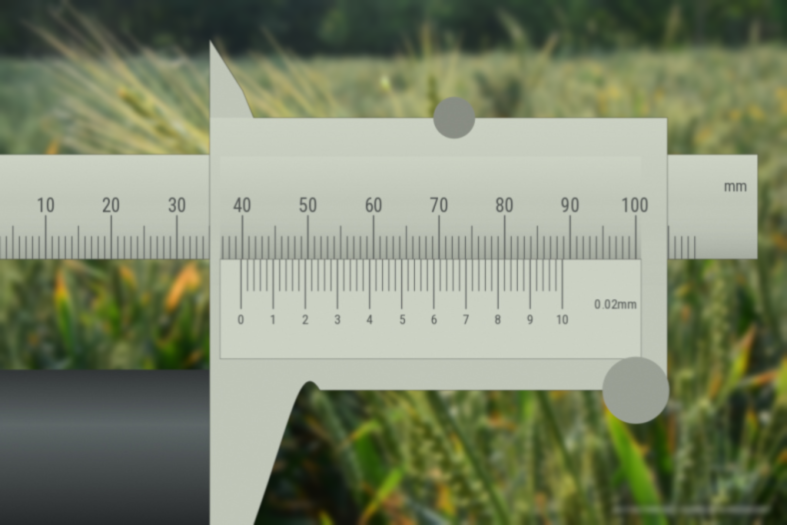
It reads 39.8; mm
